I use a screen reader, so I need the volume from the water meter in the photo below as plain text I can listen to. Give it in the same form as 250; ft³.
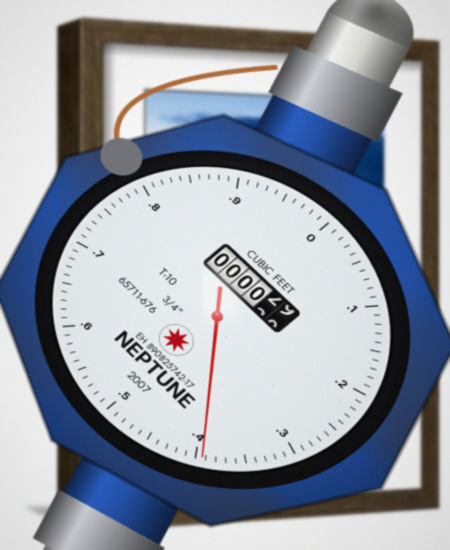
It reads 29.39; ft³
